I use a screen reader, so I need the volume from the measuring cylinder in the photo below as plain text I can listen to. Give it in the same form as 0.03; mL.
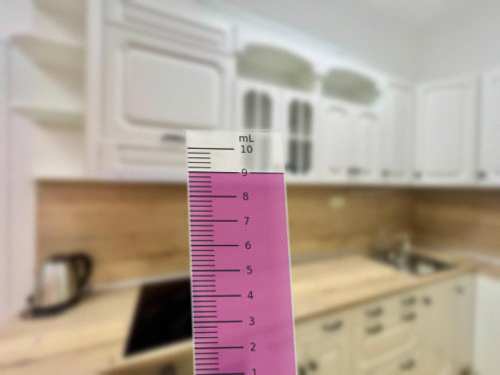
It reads 9; mL
